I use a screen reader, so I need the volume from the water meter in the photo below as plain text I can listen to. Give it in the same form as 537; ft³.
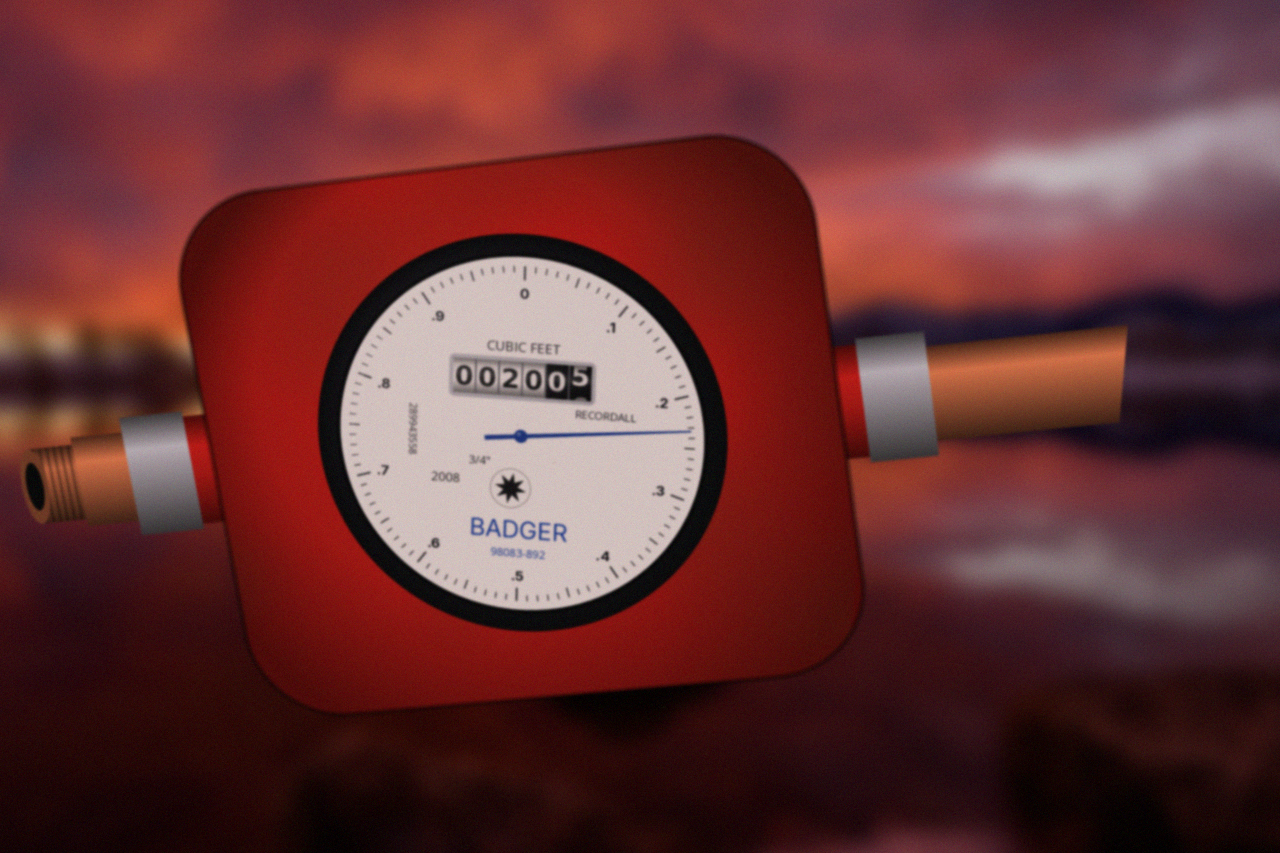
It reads 2005.23; ft³
